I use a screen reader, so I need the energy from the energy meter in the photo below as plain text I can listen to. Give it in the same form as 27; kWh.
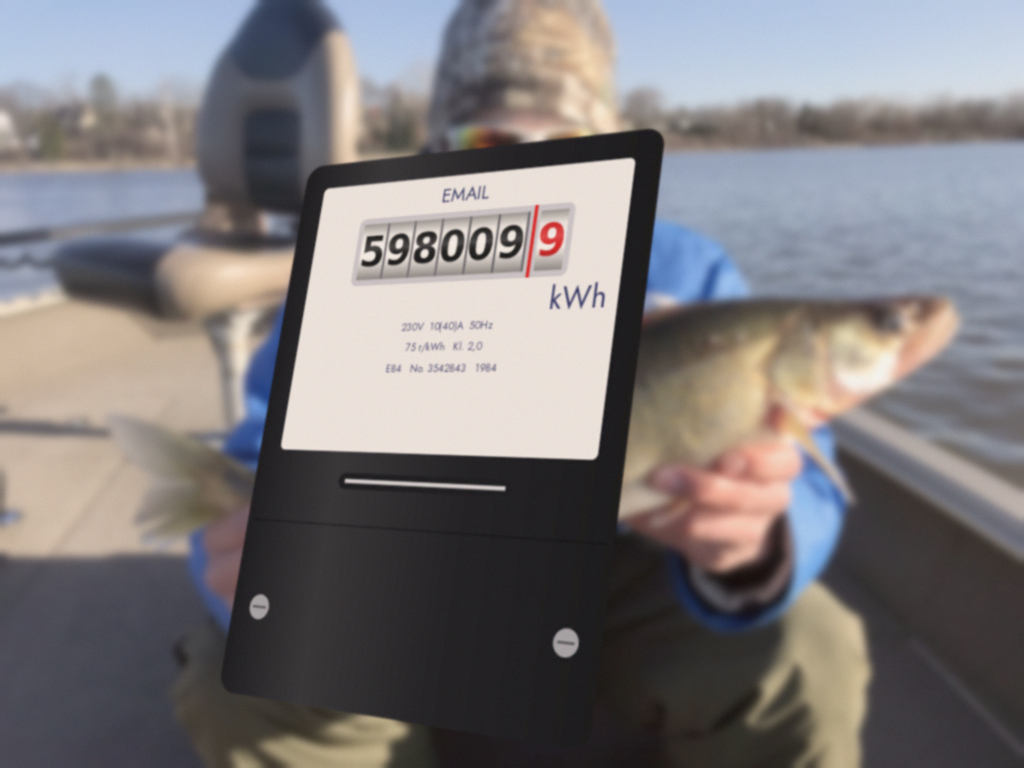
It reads 598009.9; kWh
